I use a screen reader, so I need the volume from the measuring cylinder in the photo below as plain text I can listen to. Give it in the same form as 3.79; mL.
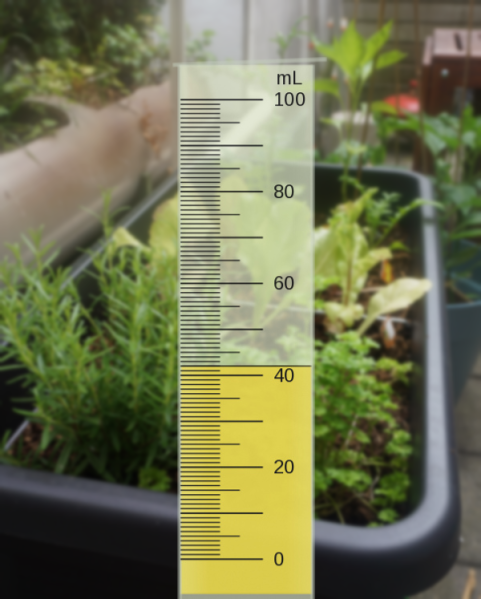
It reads 42; mL
